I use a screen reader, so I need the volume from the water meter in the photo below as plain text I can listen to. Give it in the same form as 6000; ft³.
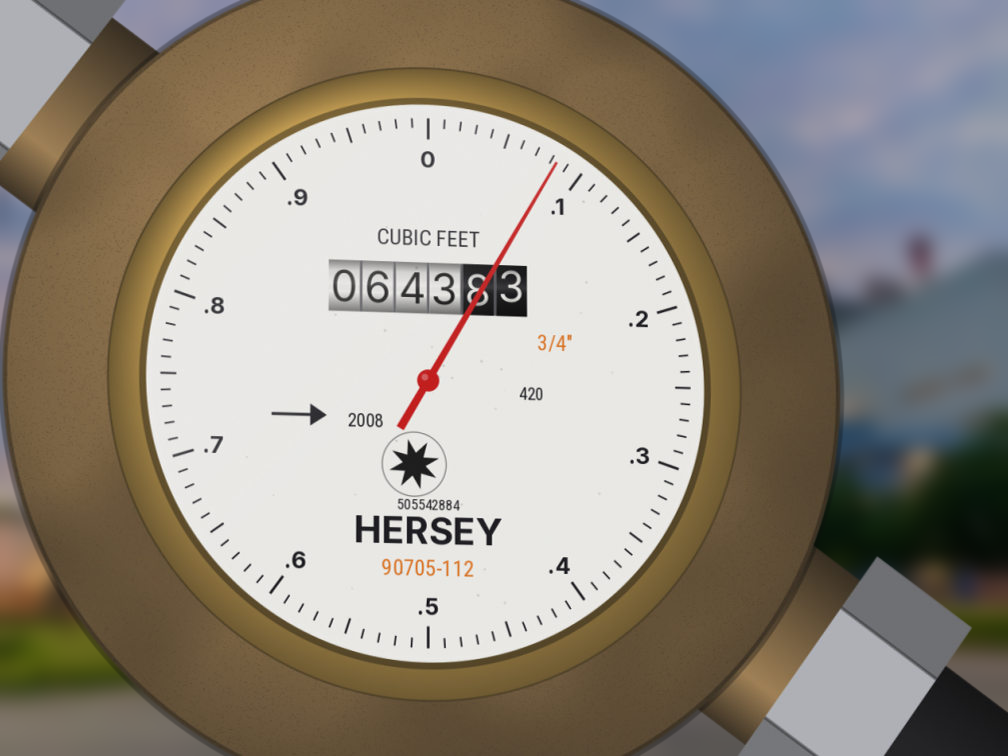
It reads 64383.08; ft³
